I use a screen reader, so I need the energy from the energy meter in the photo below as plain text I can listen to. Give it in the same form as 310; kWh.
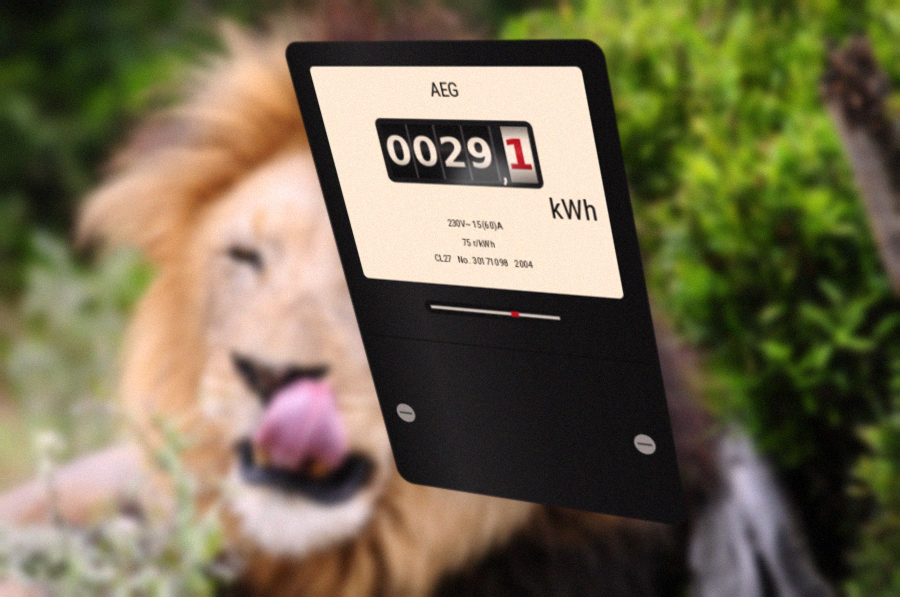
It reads 29.1; kWh
